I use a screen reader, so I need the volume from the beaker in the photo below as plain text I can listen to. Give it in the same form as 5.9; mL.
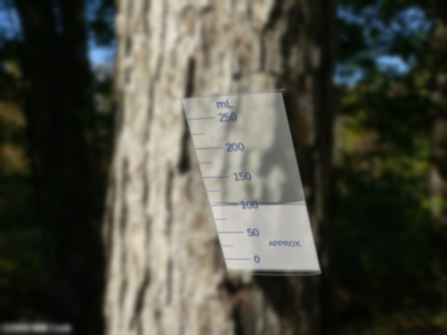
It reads 100; mL
